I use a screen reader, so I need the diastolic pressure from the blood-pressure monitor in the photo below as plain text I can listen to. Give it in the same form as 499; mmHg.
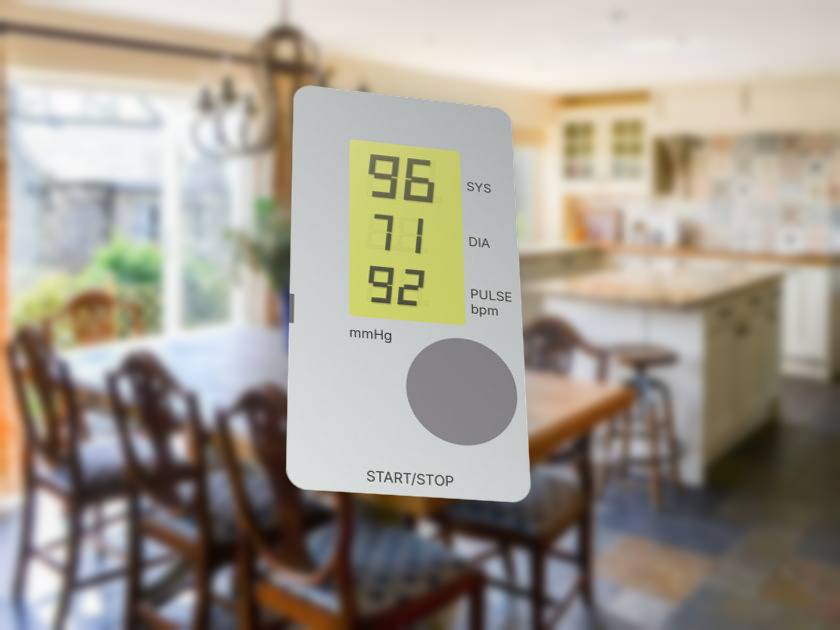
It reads 71; mmHg
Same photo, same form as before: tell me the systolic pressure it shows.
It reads 96; mmHg
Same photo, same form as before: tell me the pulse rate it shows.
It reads 92; bpm
